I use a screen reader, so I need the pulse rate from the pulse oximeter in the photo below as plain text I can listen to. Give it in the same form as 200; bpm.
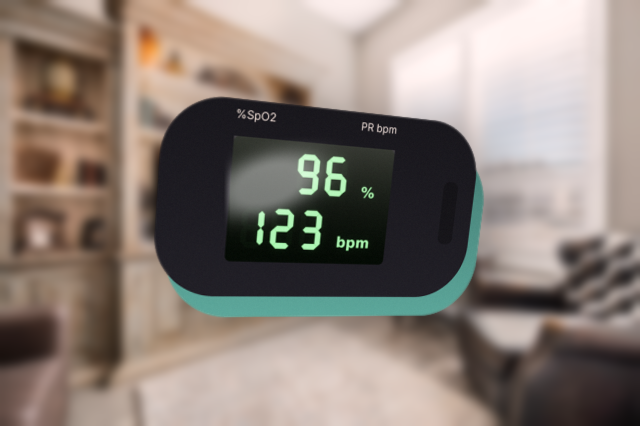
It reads 123; bpm
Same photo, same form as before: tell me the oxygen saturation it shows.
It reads 96; %
